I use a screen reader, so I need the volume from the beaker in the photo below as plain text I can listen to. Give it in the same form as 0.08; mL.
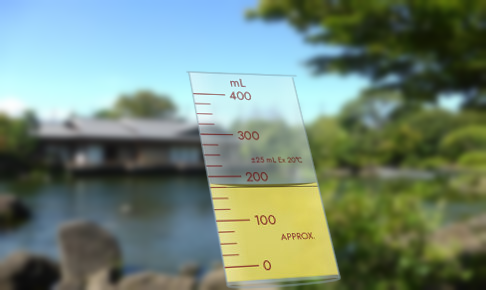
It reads 175; mL
